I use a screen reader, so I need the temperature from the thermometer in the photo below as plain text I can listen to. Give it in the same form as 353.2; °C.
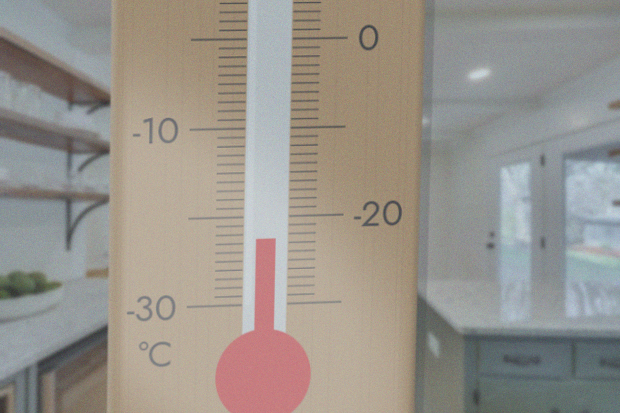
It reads -22.5; °C
